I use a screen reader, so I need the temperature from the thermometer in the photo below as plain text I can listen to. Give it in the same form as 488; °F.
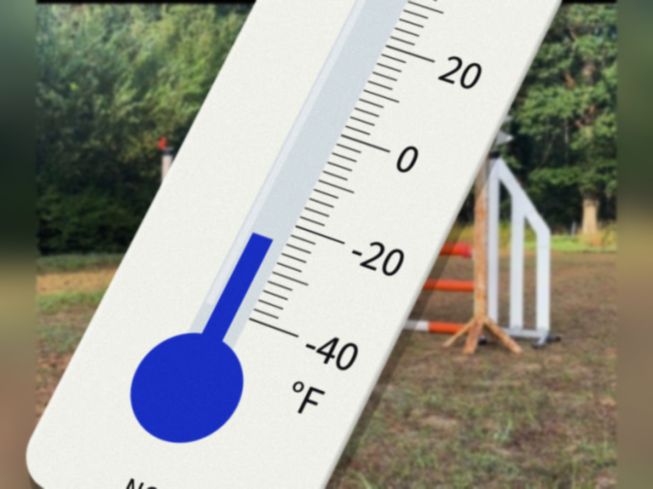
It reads -24; °F
